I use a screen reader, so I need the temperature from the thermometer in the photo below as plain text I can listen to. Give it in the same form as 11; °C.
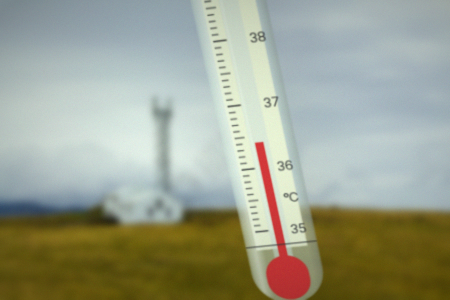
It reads 36.4; °C
